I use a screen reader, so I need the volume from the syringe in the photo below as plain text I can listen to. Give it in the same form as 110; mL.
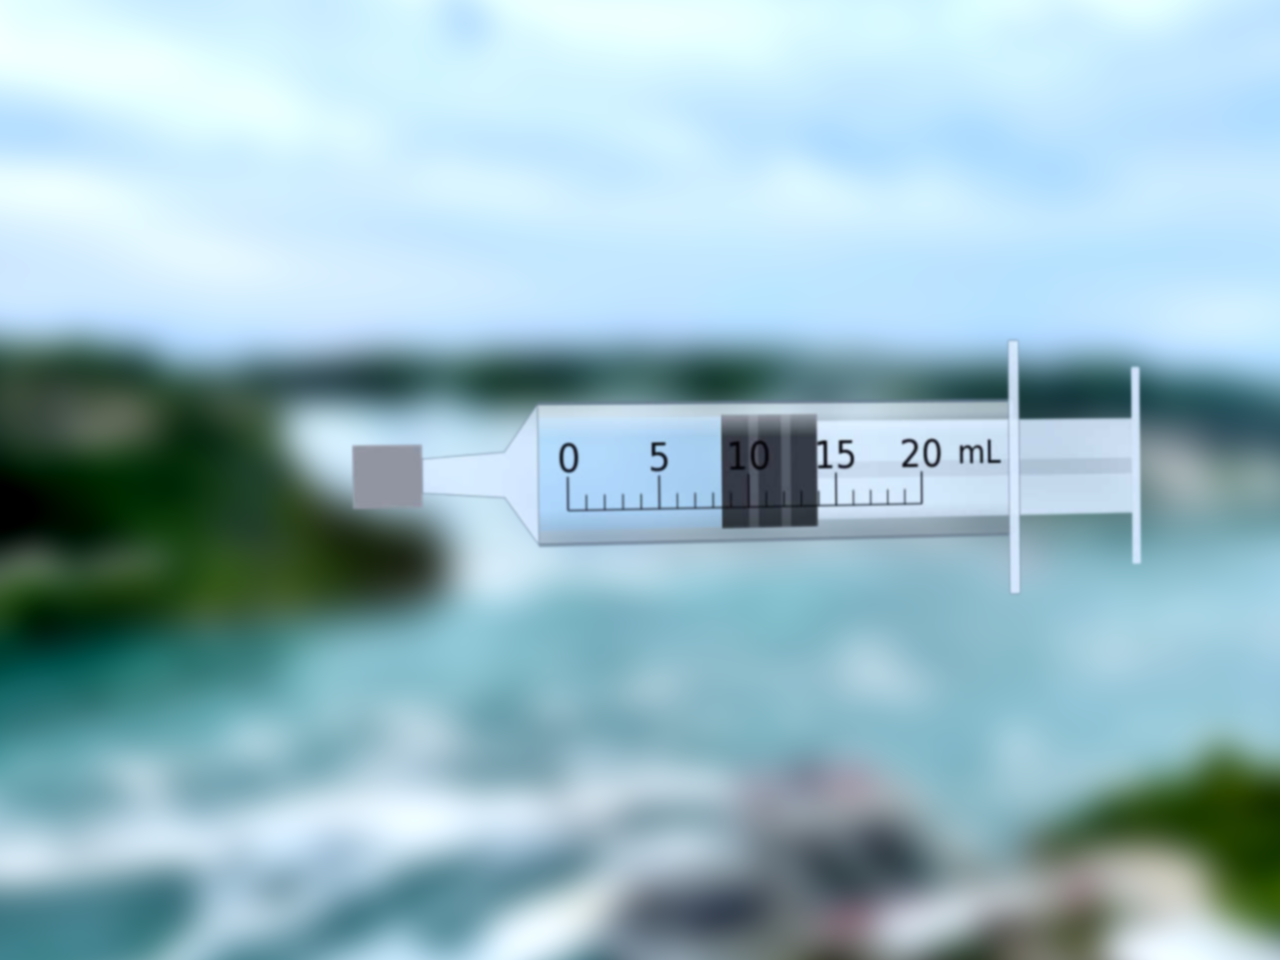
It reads 8.5; mL
